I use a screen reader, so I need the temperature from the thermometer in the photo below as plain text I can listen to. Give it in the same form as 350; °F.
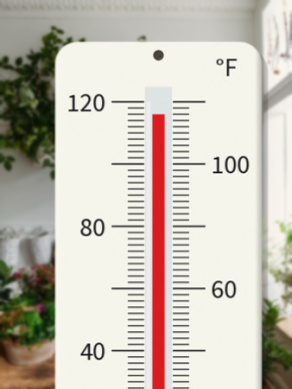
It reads 116; °F
